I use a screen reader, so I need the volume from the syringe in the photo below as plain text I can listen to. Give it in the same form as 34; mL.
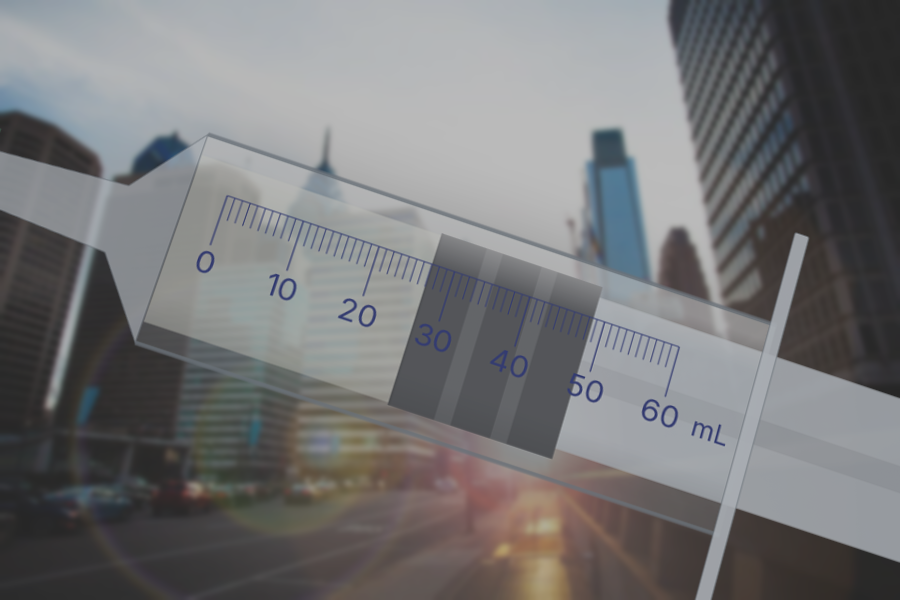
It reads 27; mL
